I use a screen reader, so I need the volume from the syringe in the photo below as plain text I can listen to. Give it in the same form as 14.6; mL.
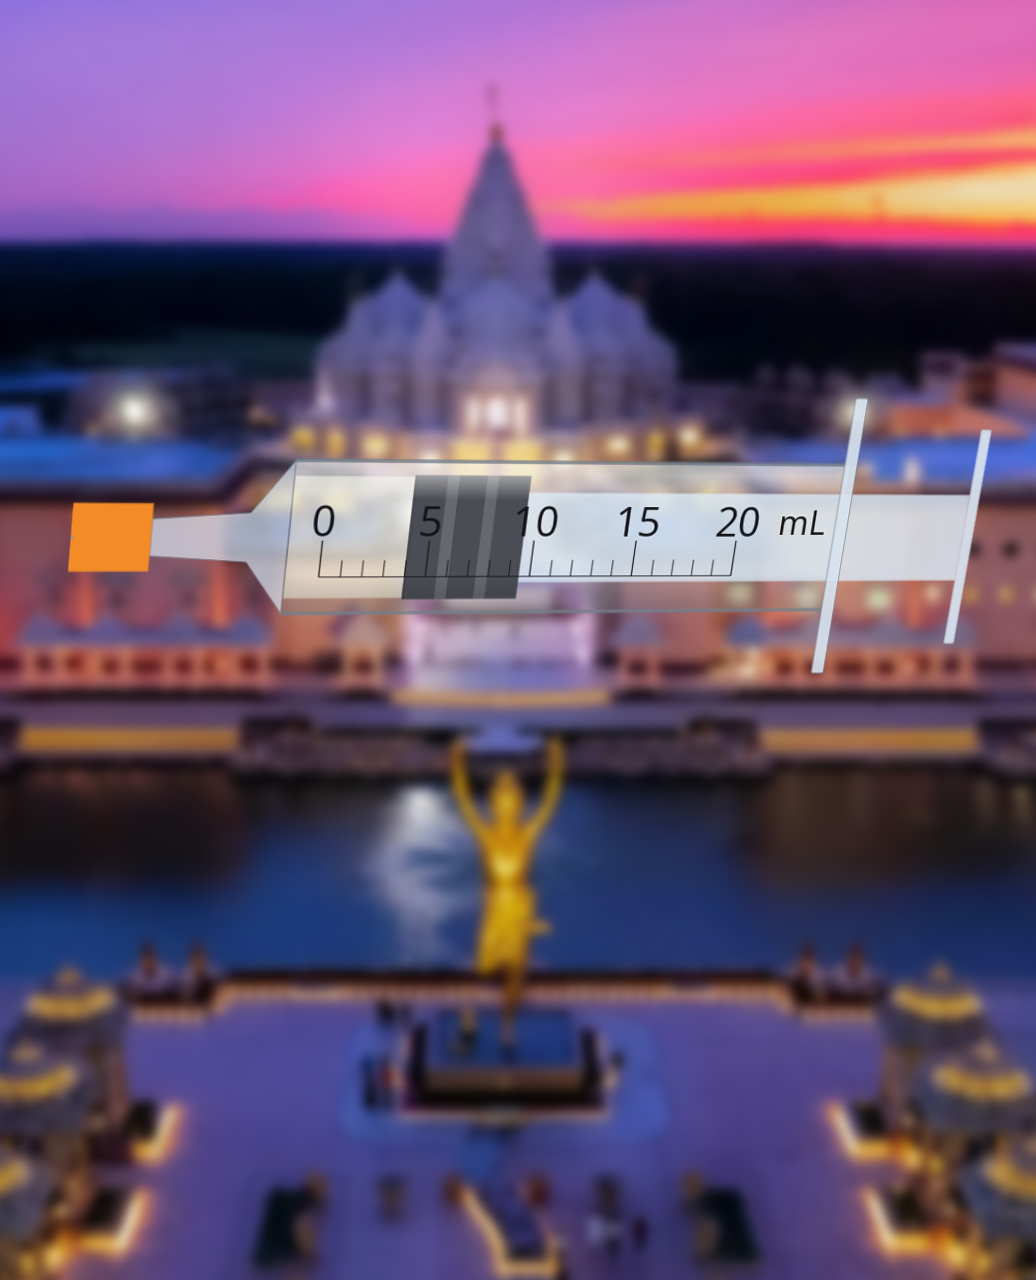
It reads 4; mL
